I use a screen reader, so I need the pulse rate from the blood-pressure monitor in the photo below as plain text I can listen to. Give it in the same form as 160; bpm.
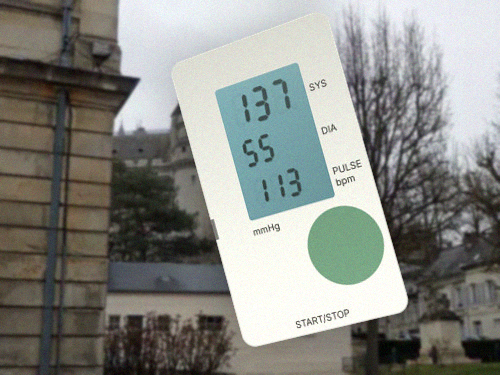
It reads 113; bpm
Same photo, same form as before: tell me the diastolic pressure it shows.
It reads 55; mmHg
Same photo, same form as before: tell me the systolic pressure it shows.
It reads 137; mmHg
